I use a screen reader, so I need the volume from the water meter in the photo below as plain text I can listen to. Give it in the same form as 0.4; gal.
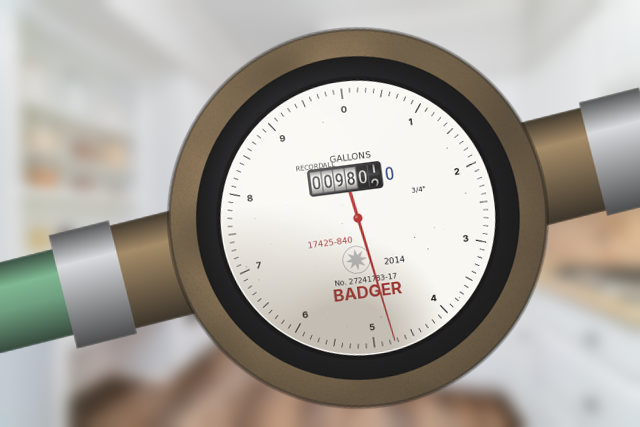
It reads 98014.7; gal
